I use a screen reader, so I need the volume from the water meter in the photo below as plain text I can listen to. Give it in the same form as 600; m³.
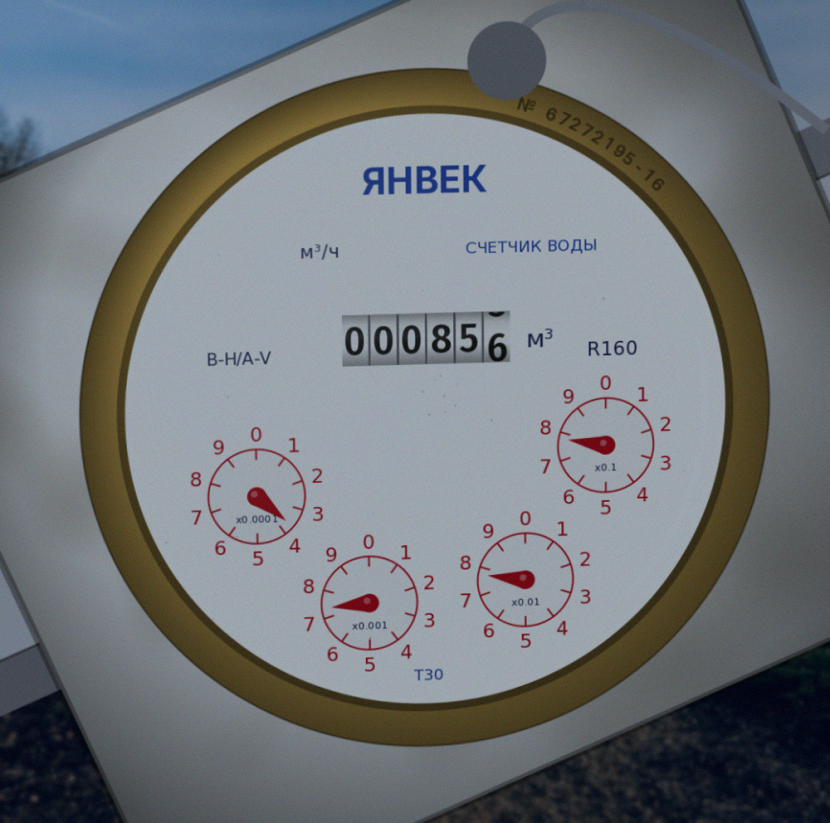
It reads 855.7773; m³
